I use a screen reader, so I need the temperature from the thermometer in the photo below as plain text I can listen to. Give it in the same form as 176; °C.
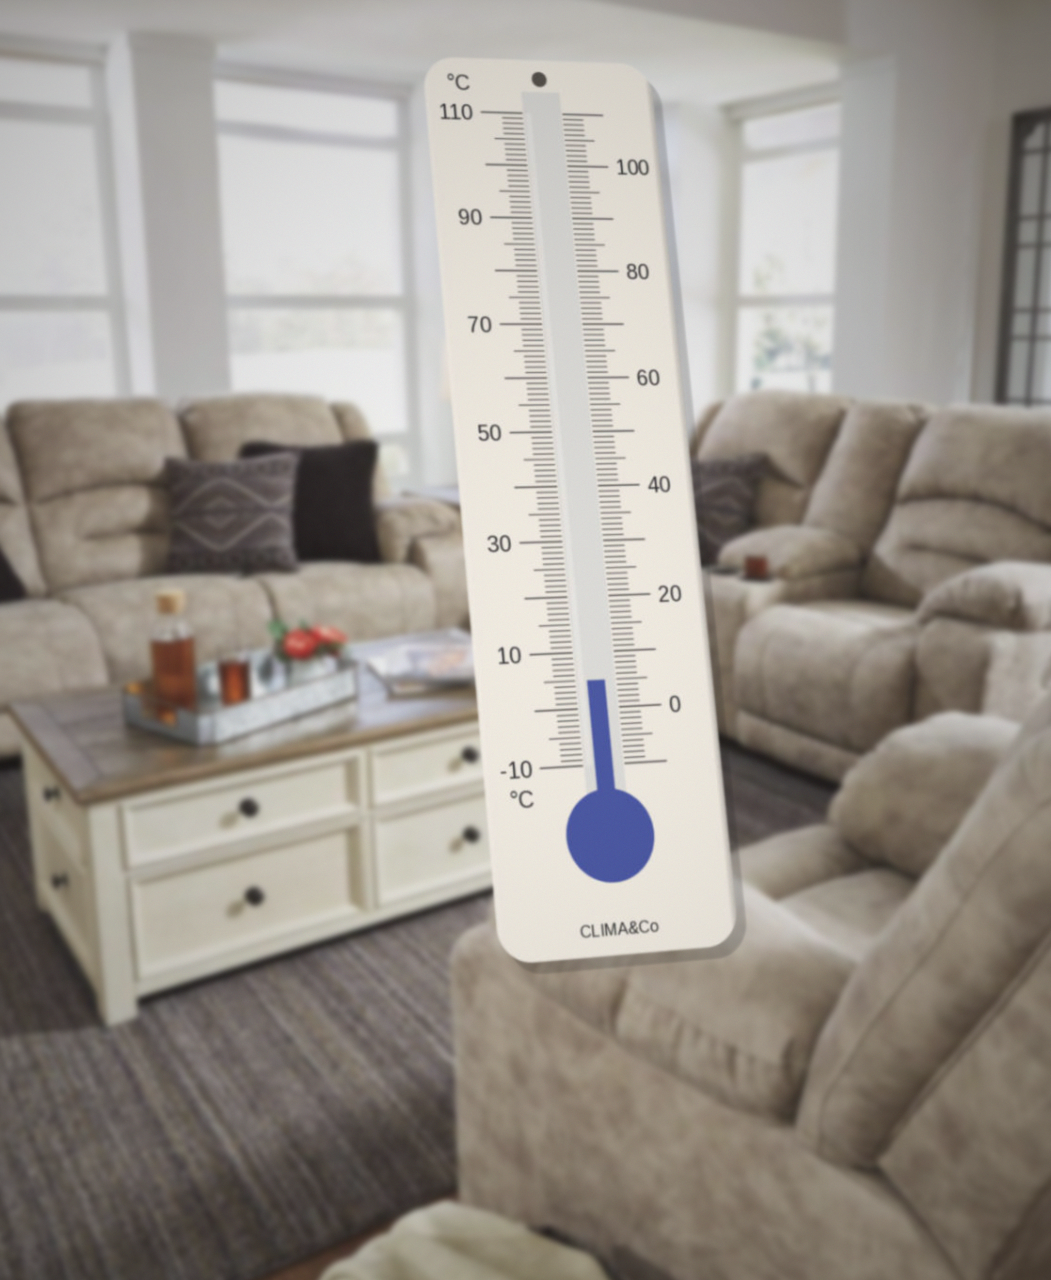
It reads 5; °C
